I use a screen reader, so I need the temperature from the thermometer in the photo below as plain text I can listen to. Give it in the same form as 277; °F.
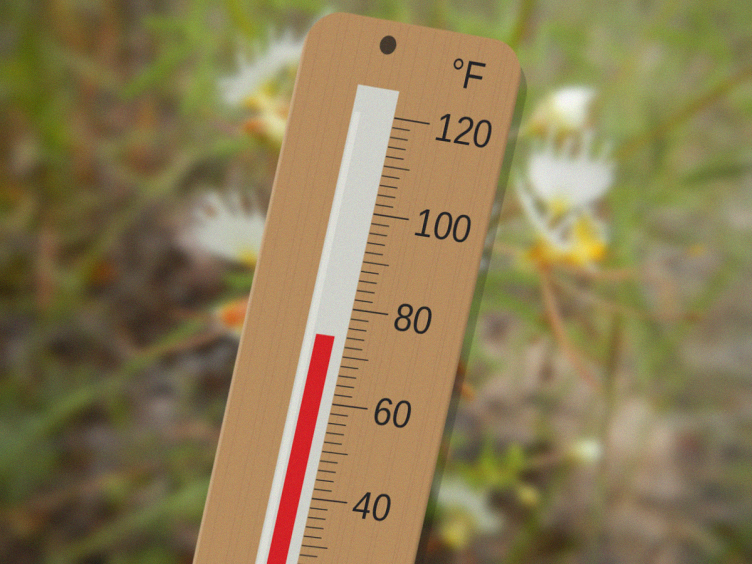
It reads 74; °F
